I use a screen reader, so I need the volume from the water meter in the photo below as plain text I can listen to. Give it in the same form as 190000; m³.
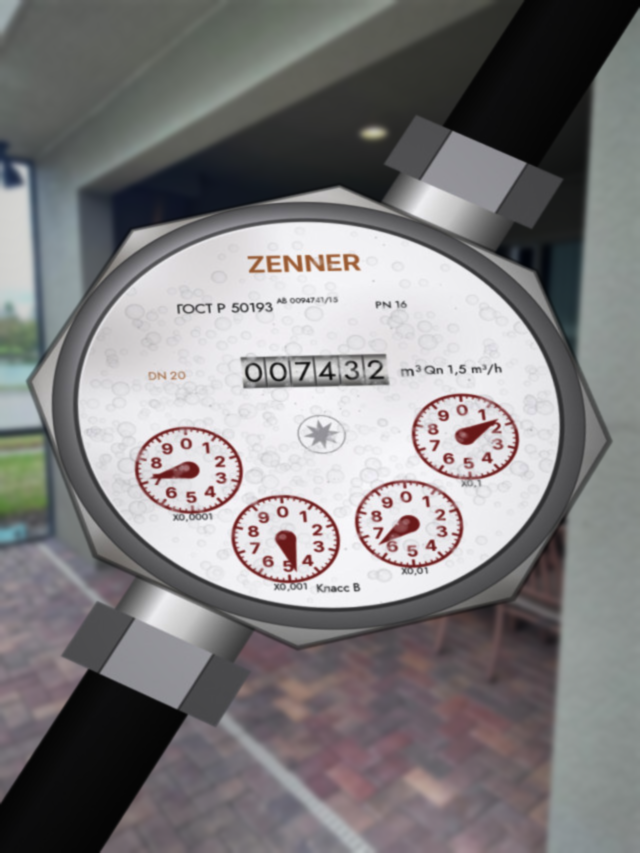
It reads 7432.1647; m³
